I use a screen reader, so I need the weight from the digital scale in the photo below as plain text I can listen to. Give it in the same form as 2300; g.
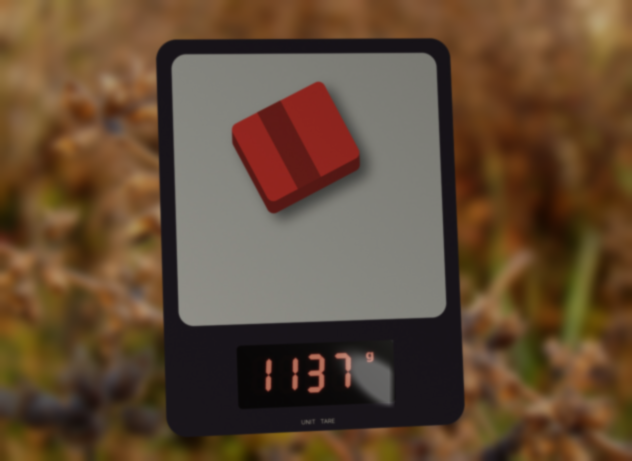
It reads 1137; g
